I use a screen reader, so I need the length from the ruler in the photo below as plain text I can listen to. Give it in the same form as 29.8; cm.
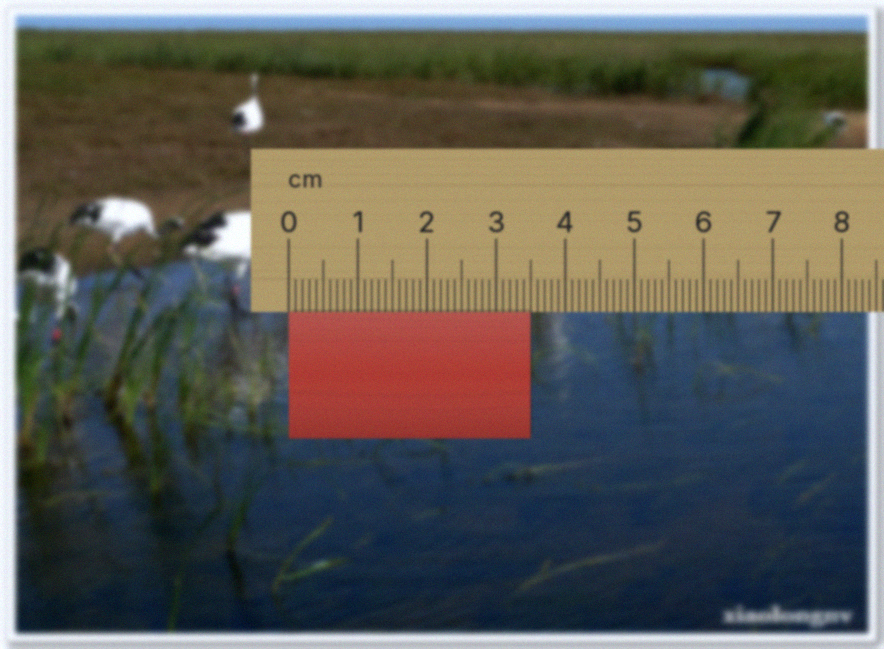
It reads 3.5; cm
